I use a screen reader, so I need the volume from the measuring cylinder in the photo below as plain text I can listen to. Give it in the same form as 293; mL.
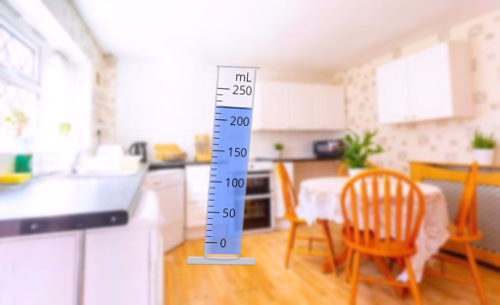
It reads 220; mL
